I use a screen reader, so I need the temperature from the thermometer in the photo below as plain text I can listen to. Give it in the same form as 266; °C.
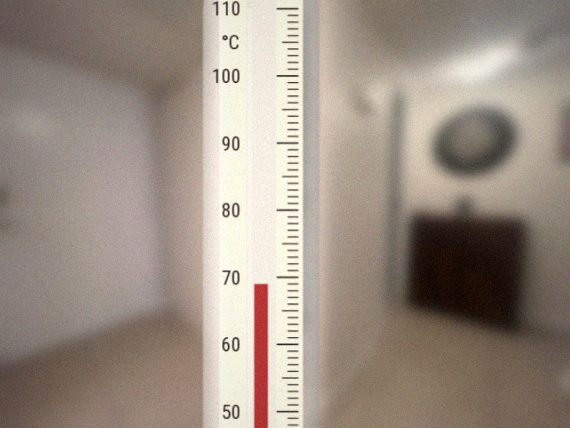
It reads 69; °C
